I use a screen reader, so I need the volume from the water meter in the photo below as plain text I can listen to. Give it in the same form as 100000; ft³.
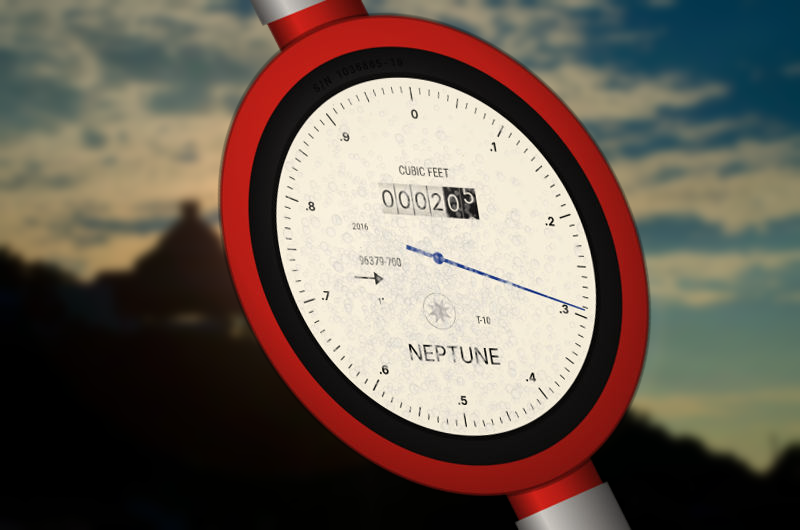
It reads 205.29; ft³
